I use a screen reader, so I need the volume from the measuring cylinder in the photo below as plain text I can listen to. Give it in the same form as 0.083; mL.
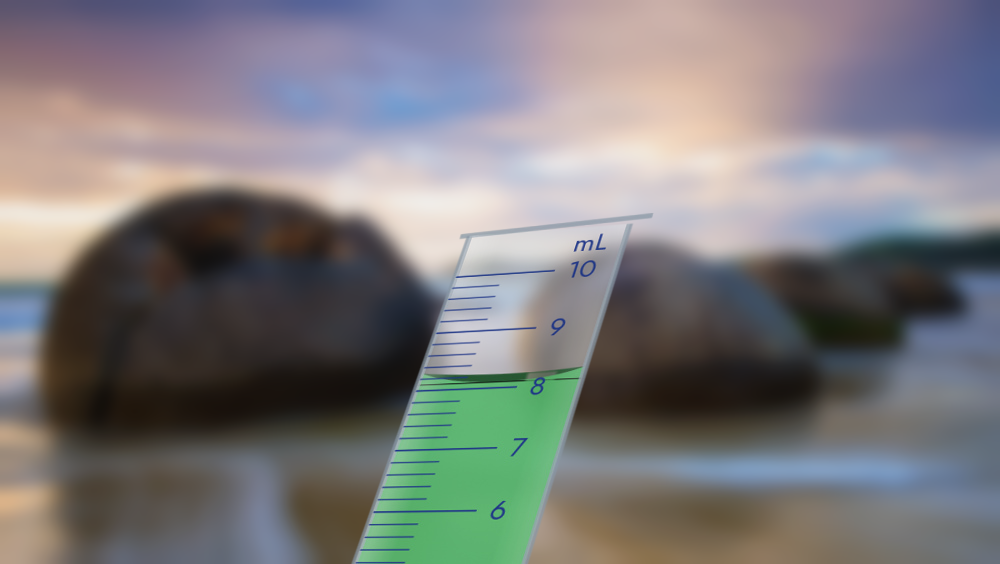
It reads 8.1; mL
